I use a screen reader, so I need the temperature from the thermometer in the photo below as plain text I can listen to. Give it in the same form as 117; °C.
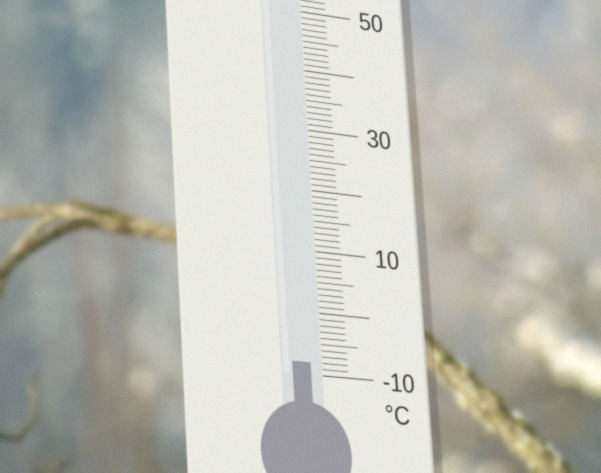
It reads -8; °C
